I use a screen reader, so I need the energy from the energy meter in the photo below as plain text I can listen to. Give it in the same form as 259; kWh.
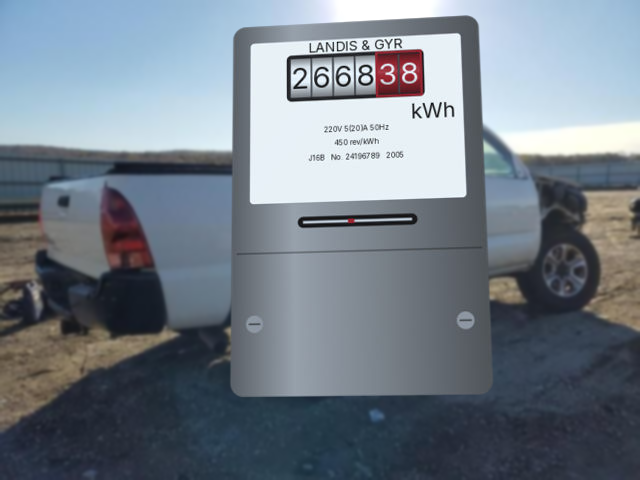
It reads 2668.38; kWh
